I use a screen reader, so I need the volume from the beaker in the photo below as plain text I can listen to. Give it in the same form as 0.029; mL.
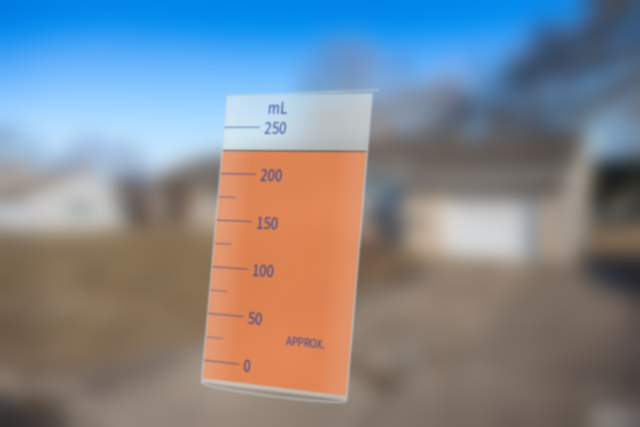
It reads 225; mL
